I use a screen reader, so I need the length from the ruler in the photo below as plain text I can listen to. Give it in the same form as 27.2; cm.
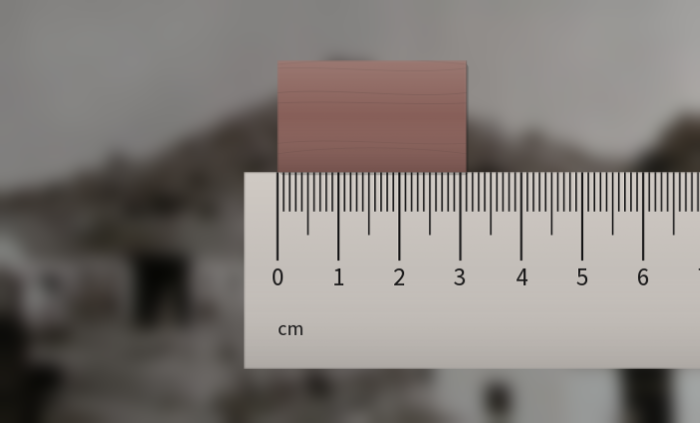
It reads 3.1; cm
